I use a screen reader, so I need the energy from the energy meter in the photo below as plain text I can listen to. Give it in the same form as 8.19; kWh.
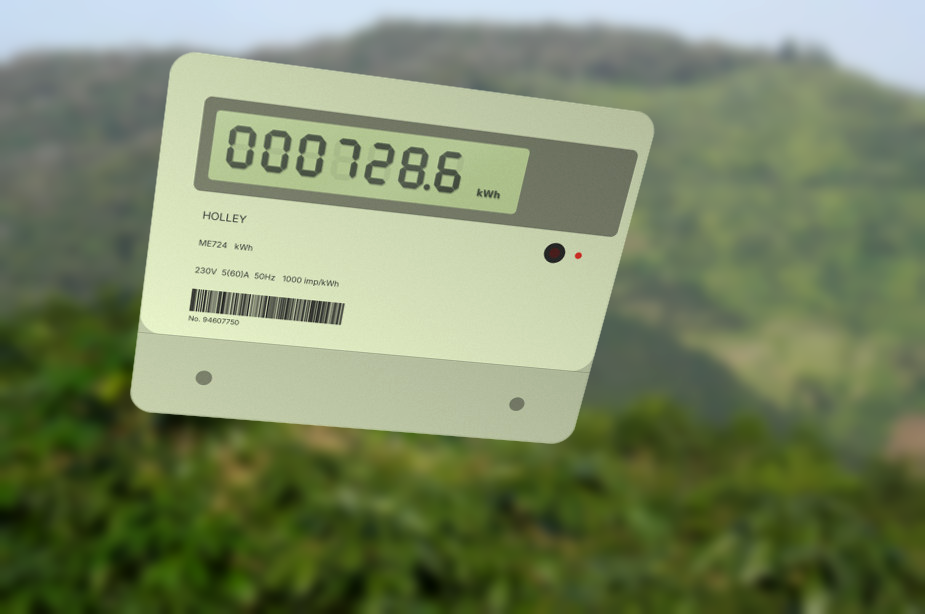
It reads 728.6; kWh
